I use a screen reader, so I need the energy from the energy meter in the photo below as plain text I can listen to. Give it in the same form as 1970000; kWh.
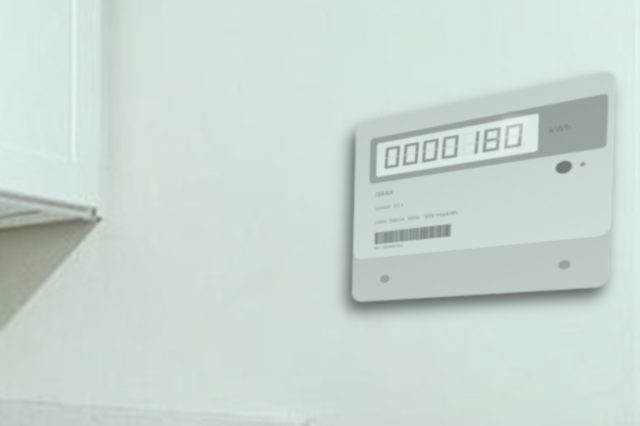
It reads 180; kWh
